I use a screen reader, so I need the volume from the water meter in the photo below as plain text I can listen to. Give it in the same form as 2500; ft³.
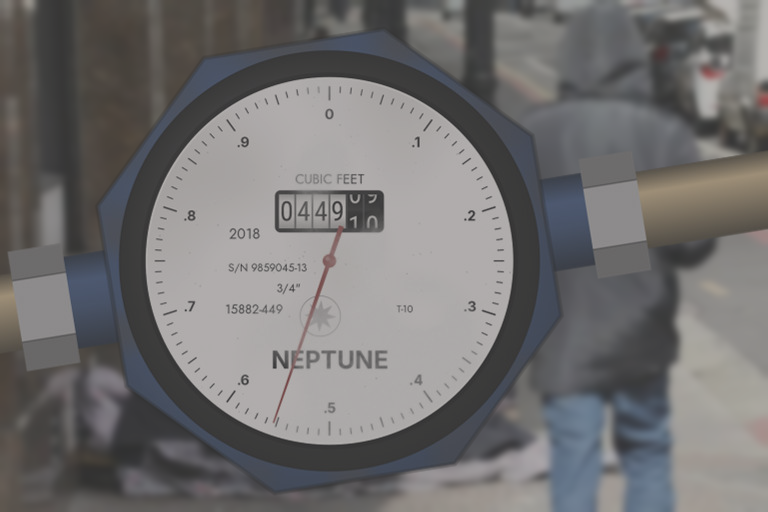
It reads 44909.55; ft³
